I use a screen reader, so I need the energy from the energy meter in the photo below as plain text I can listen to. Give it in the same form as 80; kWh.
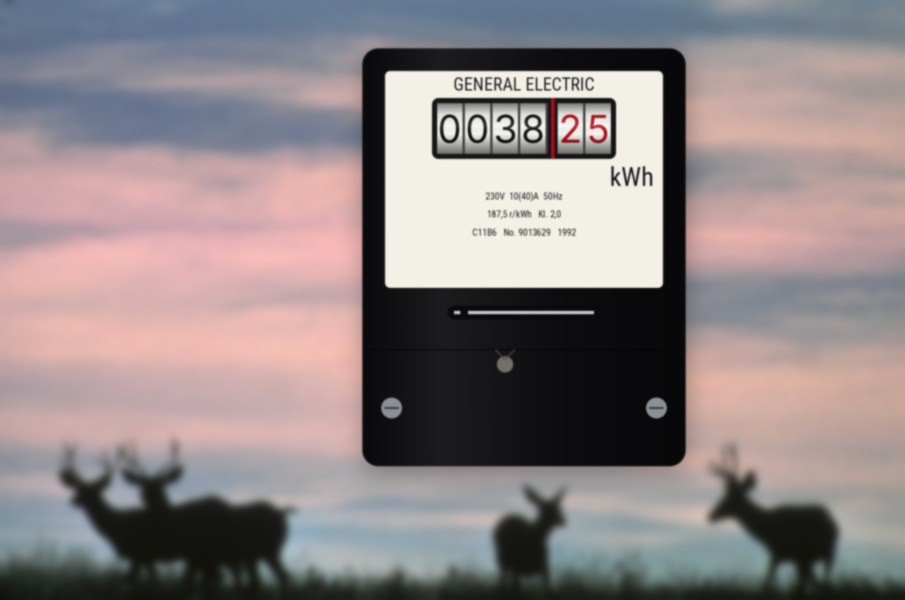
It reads 38.25; kWh
